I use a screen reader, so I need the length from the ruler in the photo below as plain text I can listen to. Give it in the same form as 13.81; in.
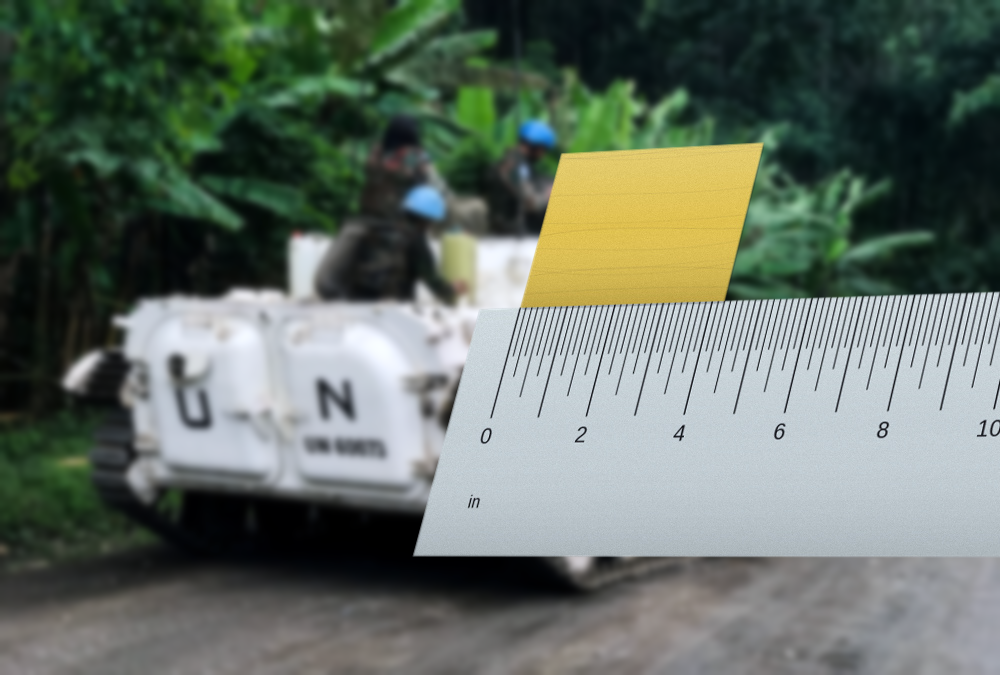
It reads 4.25; in
